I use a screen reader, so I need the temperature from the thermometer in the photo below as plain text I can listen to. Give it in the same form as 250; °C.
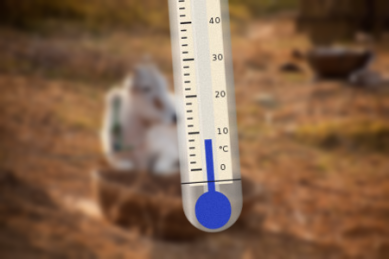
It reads 8; °C
